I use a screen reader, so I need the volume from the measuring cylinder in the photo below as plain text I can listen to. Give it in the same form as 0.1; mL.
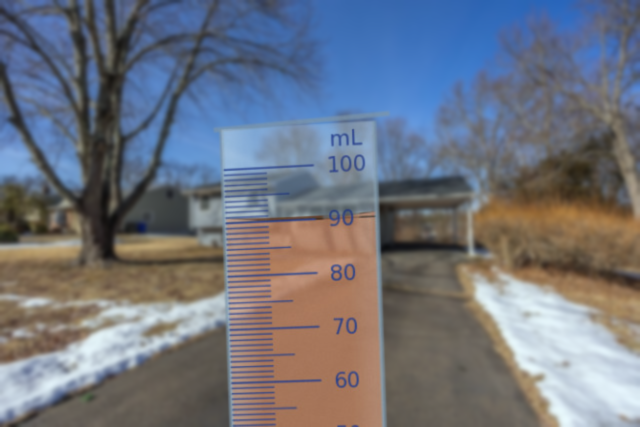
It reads 90; mL
